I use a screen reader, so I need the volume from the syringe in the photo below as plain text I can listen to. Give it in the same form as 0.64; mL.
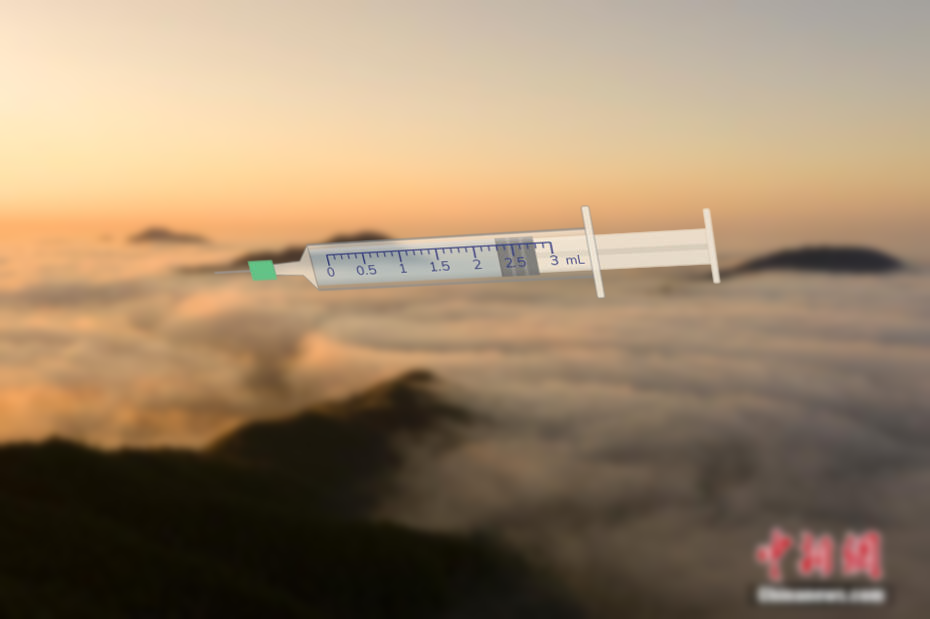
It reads 2.3; mL
